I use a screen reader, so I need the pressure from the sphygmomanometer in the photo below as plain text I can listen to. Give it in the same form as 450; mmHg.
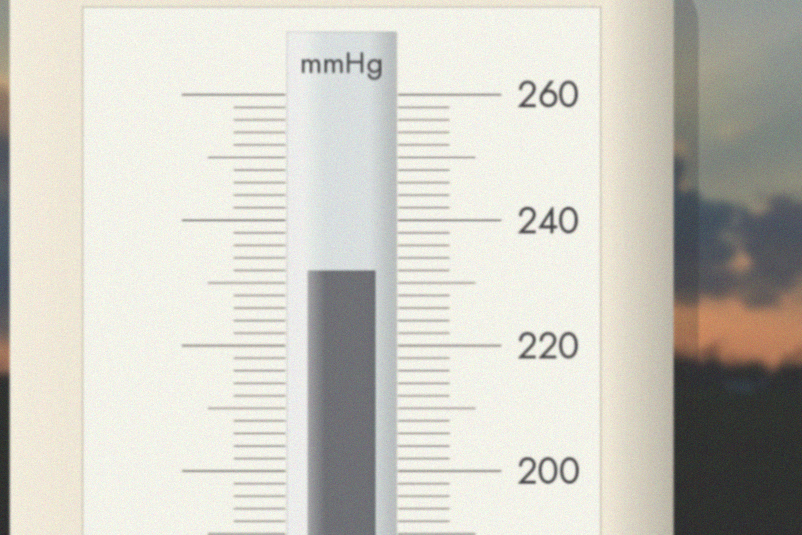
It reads 232; mmHg
